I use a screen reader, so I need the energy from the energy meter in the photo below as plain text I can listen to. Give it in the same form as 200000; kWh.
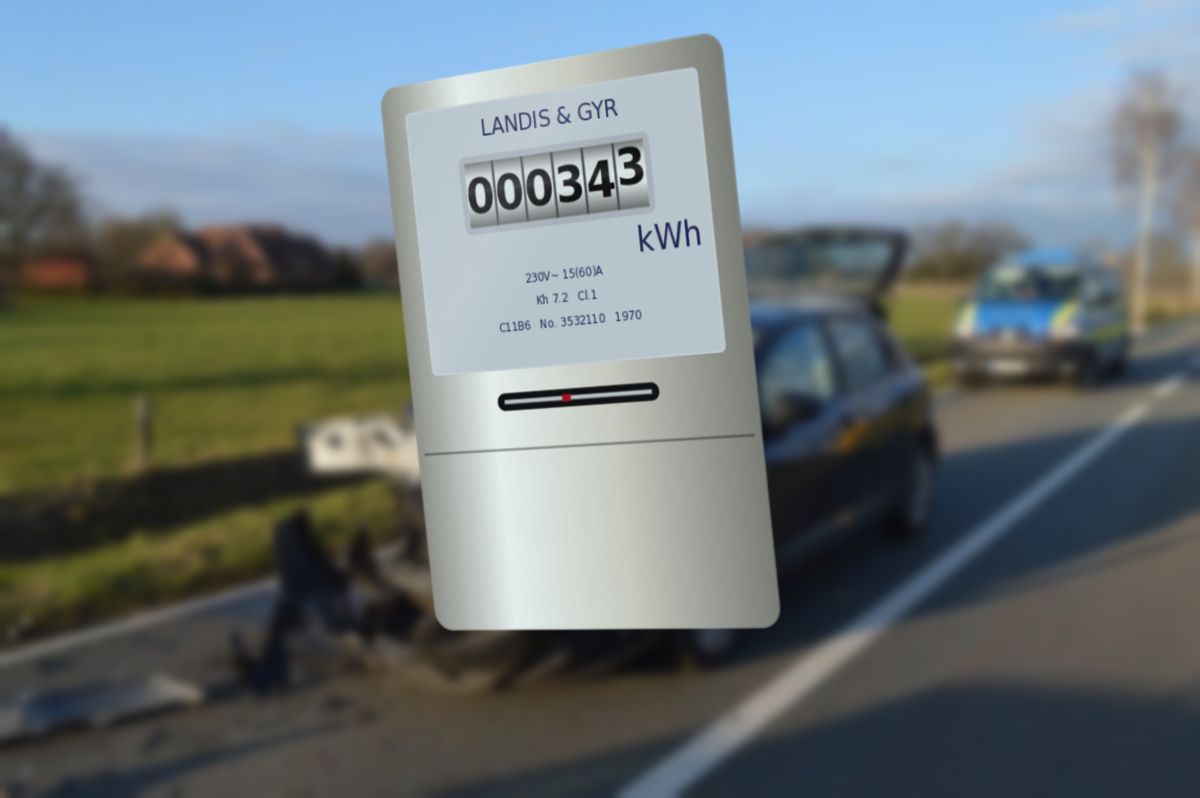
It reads 343; kWh
